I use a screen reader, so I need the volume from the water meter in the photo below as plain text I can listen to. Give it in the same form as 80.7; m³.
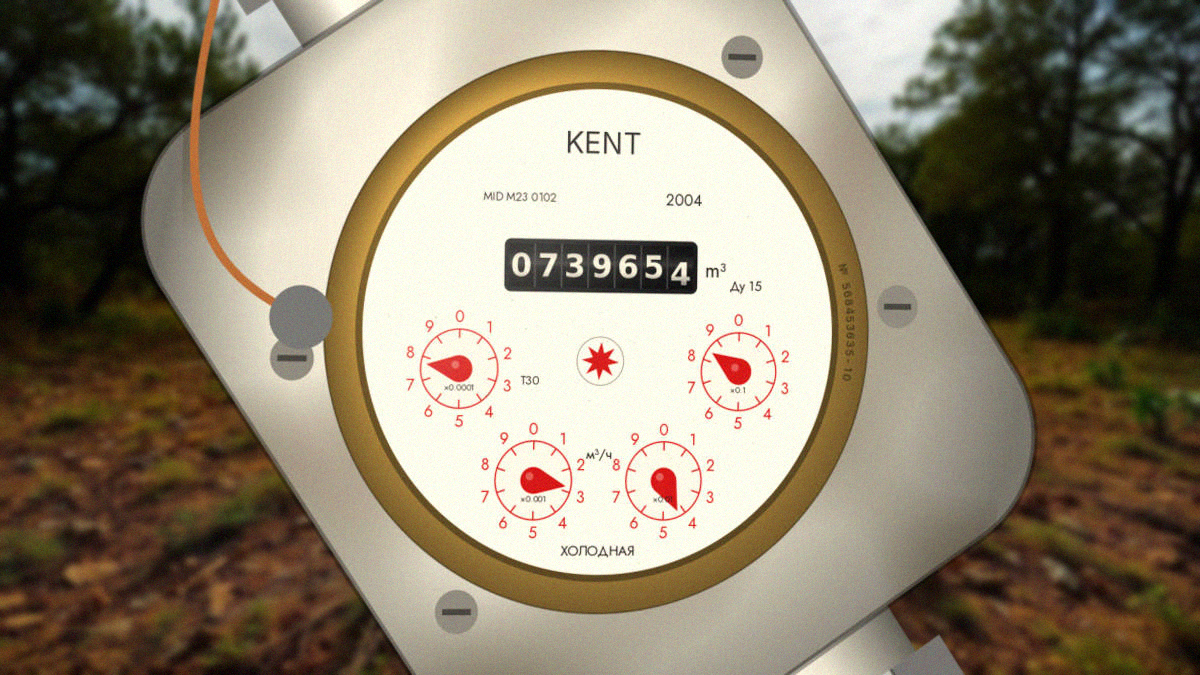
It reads 739653.8427; m³
